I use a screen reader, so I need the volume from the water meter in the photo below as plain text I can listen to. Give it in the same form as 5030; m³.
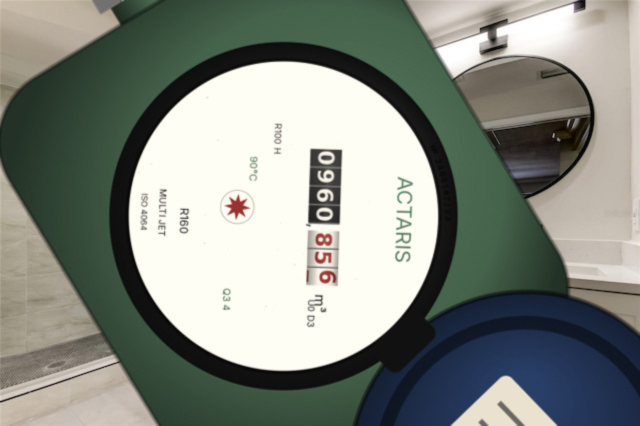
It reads 960.856; m³
